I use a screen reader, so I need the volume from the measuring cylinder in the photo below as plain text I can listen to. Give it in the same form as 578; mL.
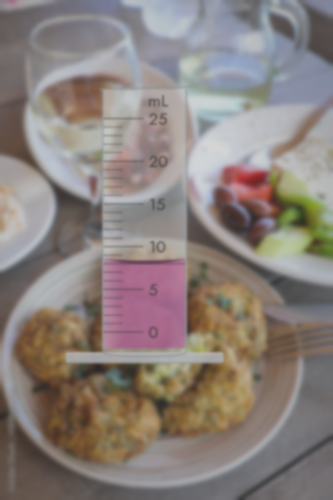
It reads 8; mL
